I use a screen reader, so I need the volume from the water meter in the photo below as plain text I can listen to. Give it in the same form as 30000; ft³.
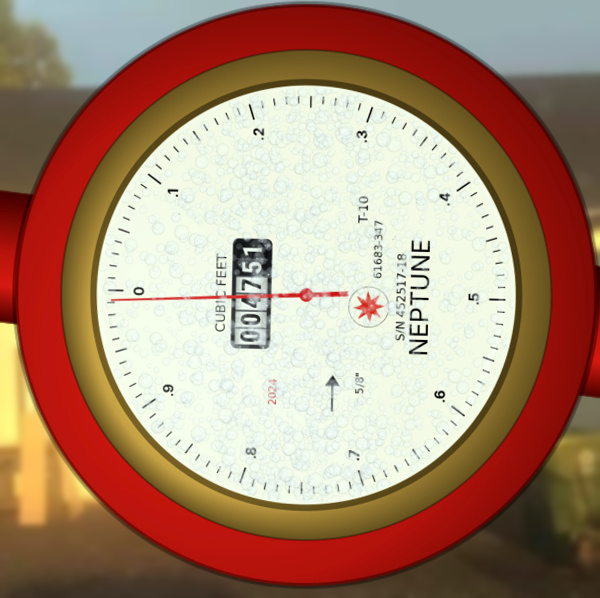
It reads 4750.99; ft³
